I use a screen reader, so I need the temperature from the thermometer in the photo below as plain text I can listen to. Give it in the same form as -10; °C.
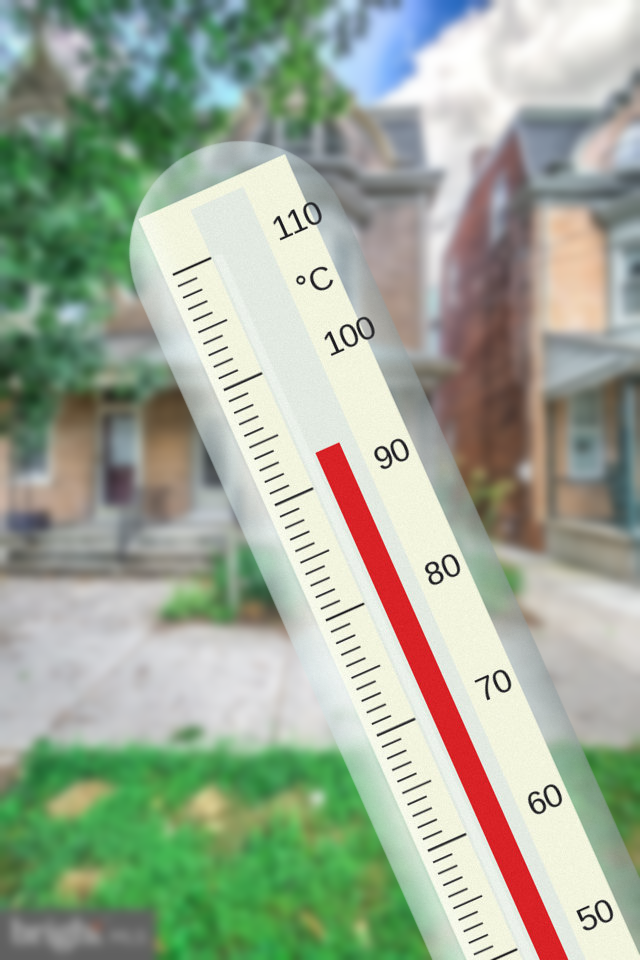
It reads 92.5; °C
